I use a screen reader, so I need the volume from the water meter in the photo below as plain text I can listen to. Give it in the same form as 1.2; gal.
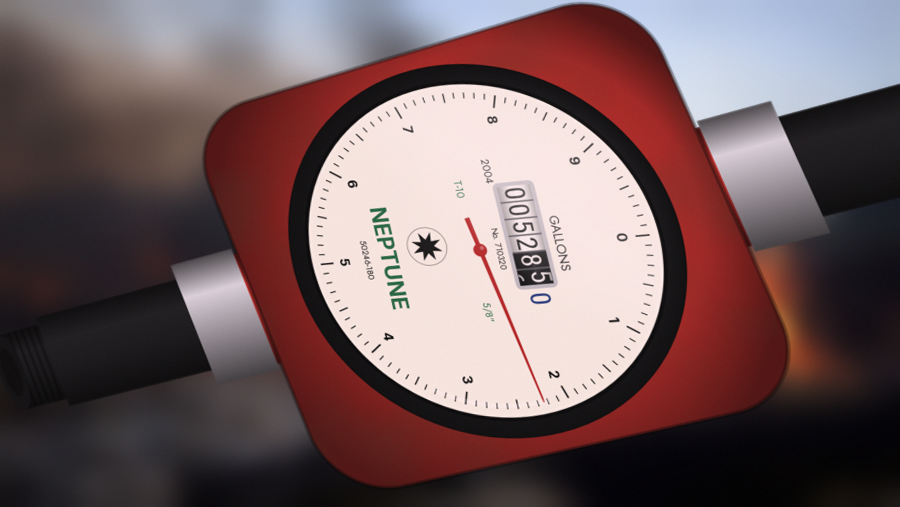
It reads 52852.2; gal
